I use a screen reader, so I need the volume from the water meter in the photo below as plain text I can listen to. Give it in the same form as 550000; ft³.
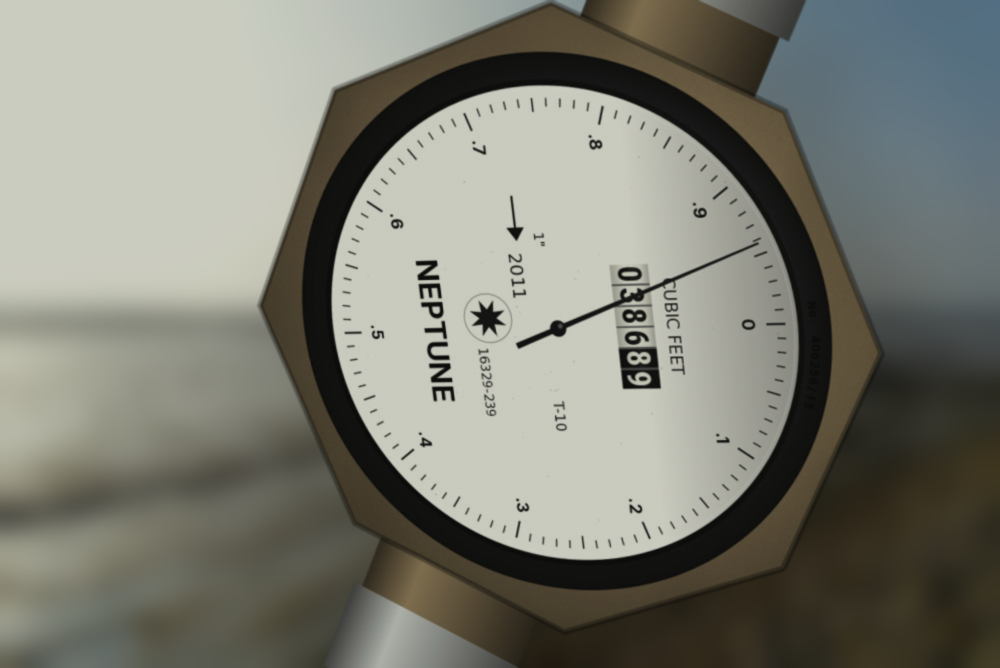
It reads 38688.94; ft³
